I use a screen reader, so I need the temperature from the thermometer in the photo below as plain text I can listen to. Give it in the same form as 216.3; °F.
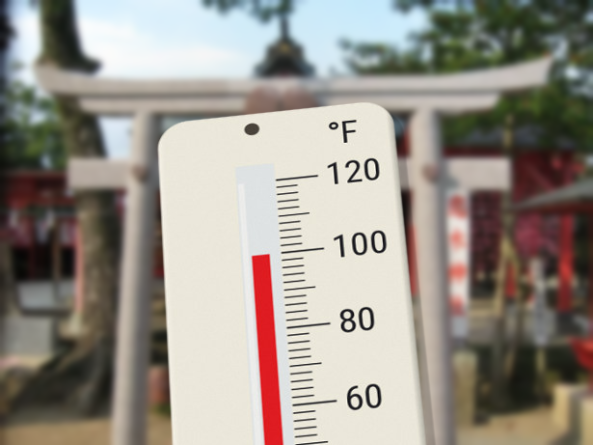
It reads 100; °F
